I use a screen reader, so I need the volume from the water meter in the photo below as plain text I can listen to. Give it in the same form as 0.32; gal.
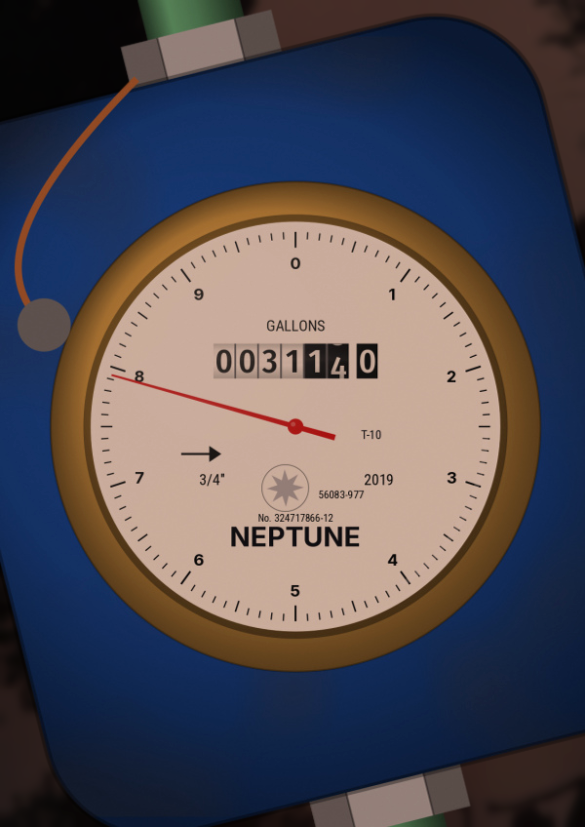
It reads 31137.9; gal
